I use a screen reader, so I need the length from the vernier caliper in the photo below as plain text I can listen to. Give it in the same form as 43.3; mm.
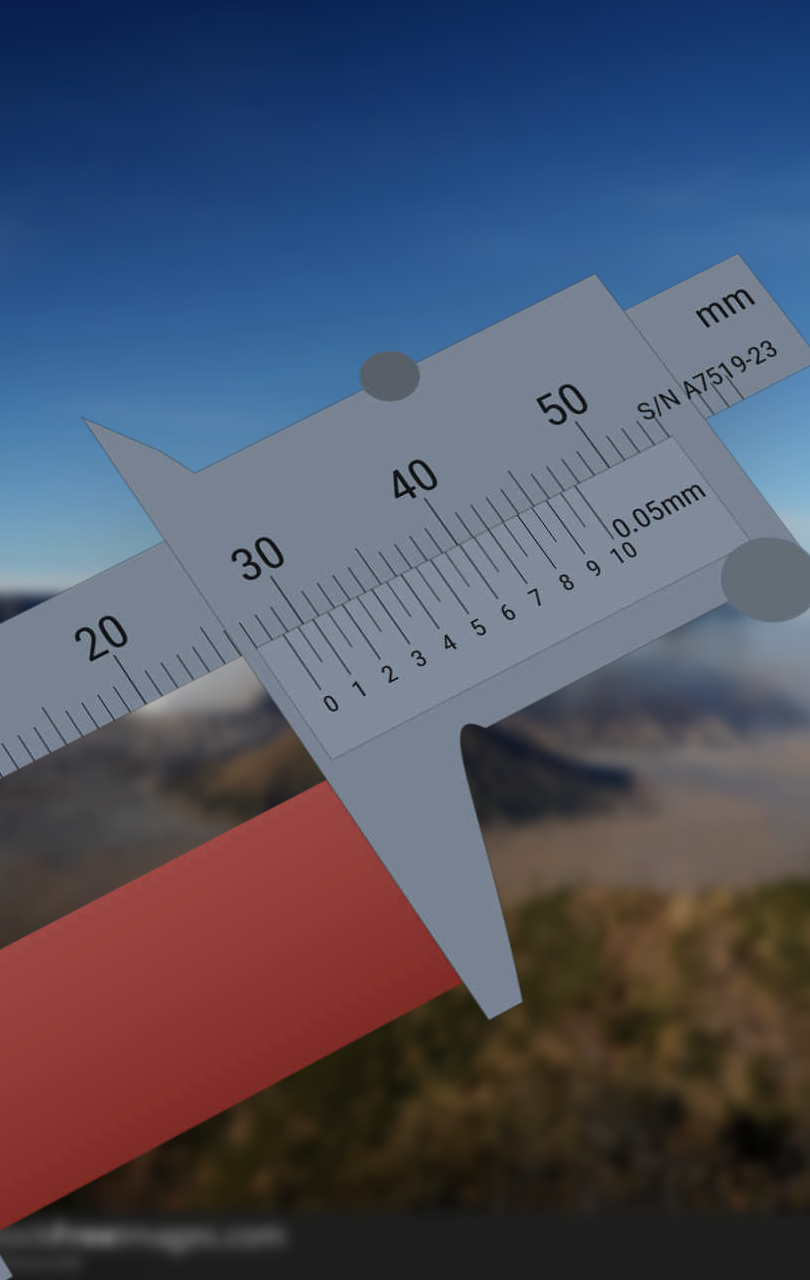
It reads 28.7; mm
